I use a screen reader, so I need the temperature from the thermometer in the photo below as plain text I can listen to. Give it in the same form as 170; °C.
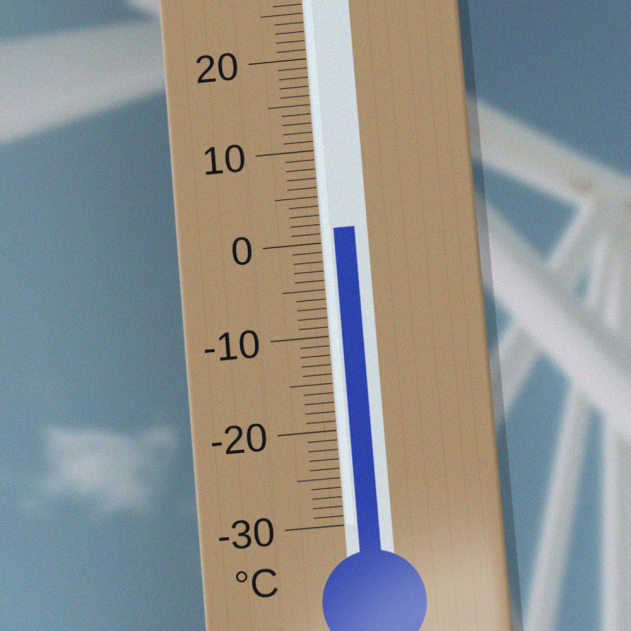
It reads 1.5; °C
